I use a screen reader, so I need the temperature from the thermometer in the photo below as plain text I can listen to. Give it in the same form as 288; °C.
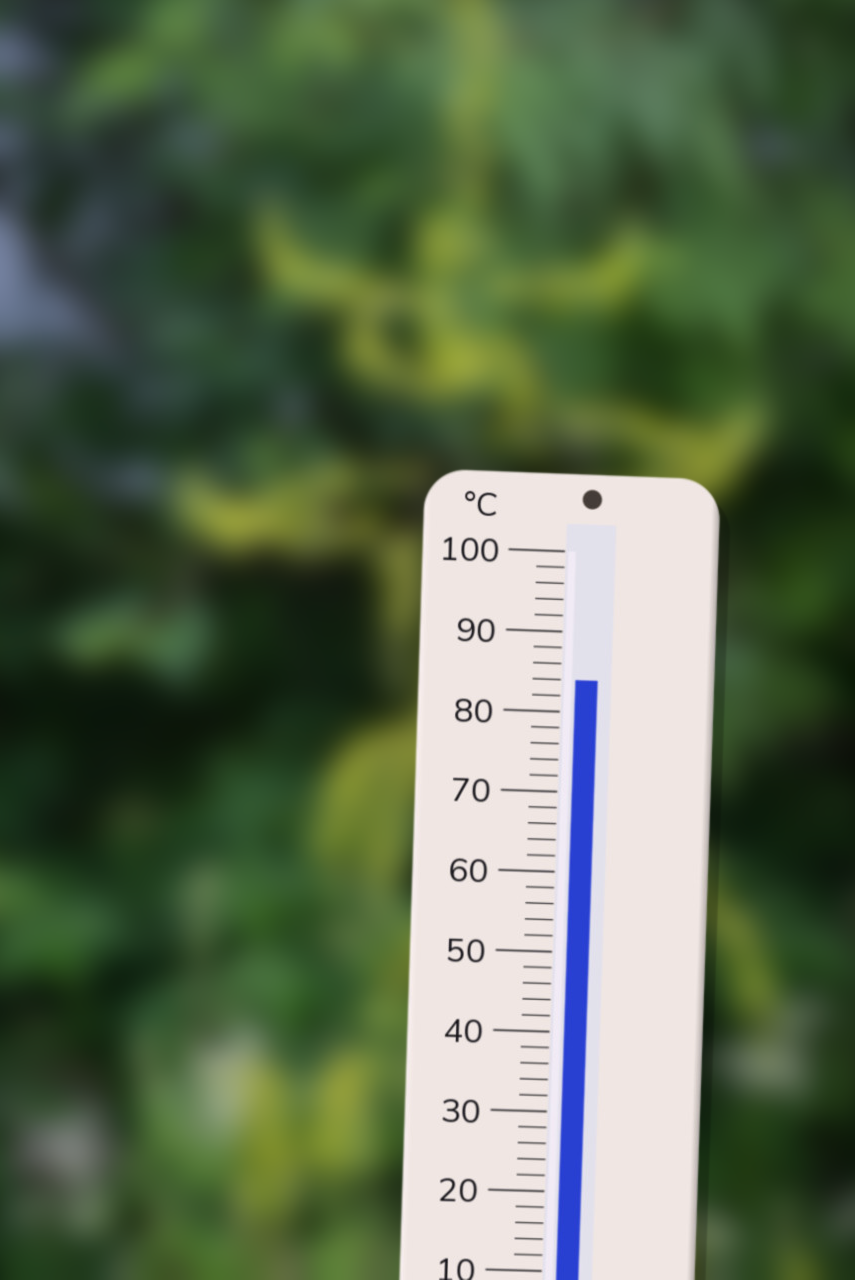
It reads 84; °C
